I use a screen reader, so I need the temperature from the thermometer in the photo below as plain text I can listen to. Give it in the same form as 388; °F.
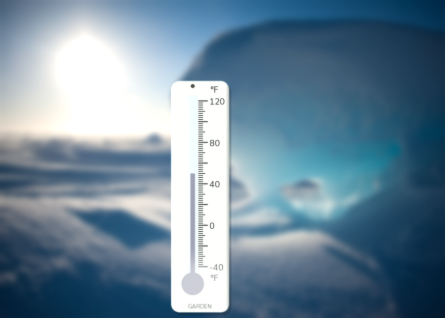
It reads 50; °F
